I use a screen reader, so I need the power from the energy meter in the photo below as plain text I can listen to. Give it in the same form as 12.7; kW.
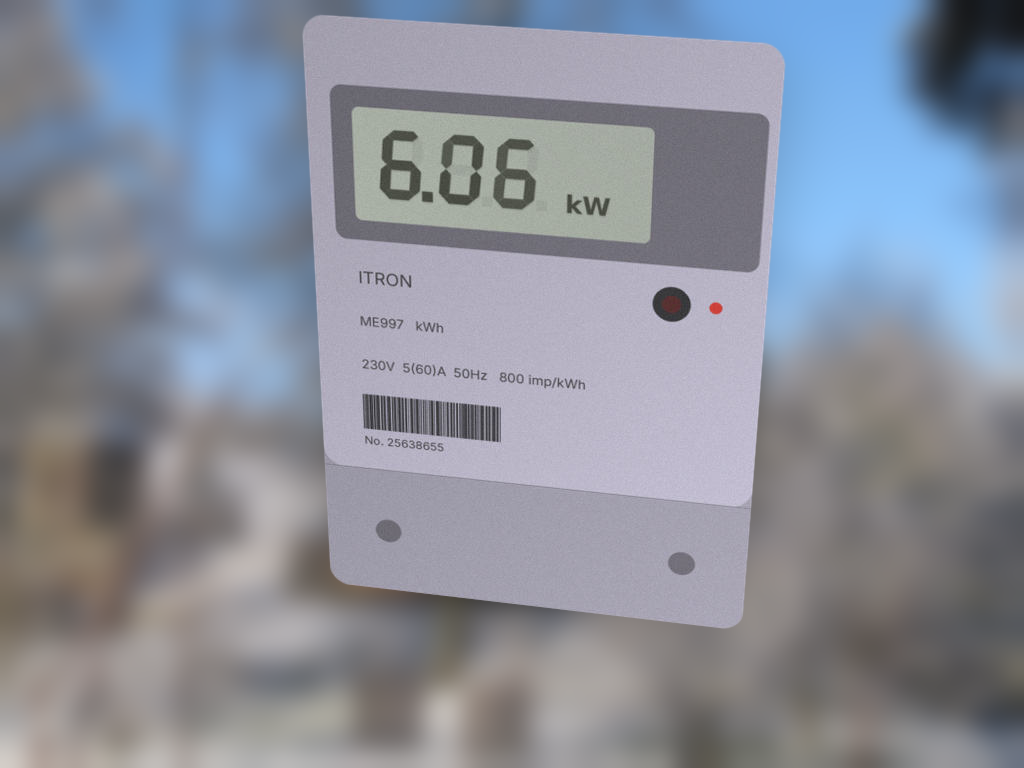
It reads 6.06; kW
